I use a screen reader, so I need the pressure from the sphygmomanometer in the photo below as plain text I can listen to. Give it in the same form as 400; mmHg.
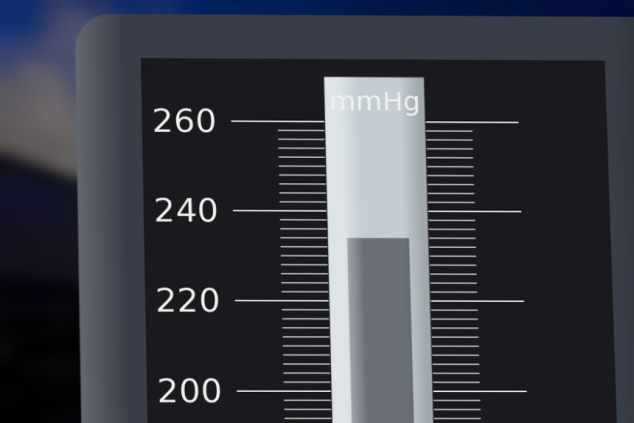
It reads 234; mmHg
